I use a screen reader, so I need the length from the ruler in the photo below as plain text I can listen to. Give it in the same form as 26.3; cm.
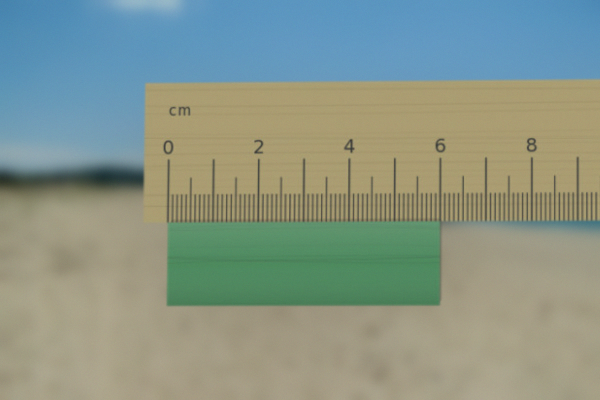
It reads 6; cm
